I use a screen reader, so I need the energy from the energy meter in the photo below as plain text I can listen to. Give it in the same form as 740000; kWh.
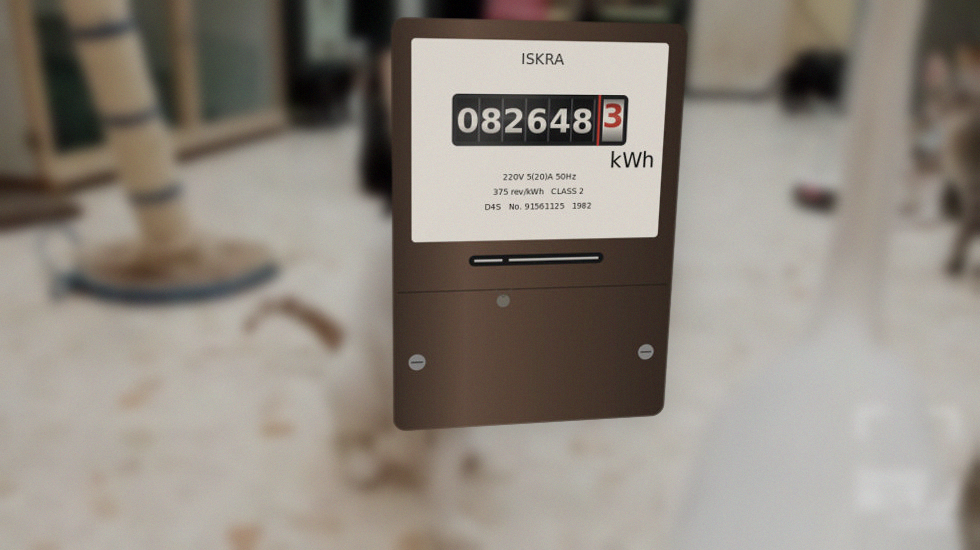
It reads 82648.3; kWh
